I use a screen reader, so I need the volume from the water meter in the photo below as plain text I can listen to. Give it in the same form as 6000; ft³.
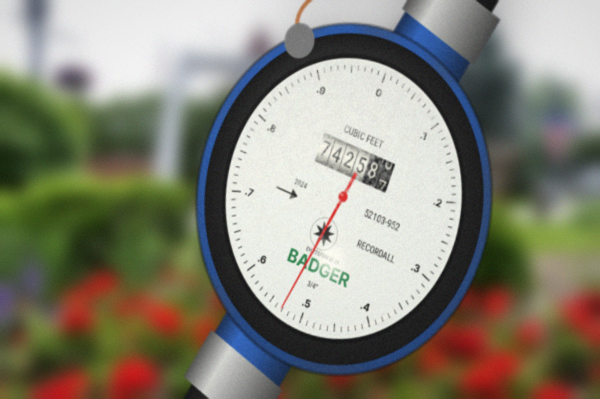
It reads 742586.53; ft³
